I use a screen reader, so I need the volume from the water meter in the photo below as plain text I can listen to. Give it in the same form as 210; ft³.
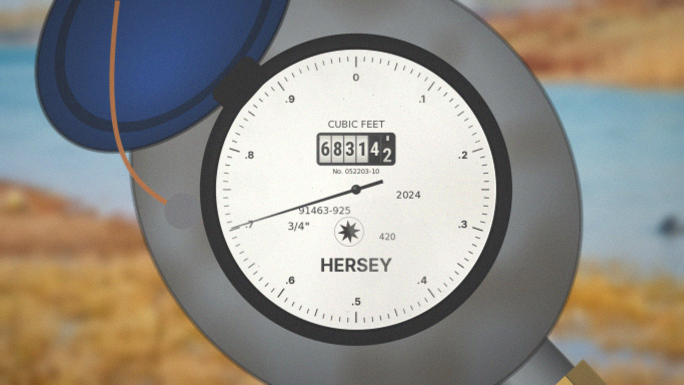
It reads 683141.70; ft³
